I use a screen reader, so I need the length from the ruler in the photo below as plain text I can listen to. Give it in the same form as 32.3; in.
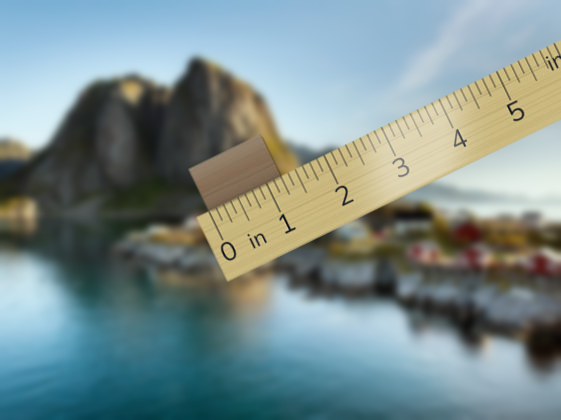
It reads 1.25; in
